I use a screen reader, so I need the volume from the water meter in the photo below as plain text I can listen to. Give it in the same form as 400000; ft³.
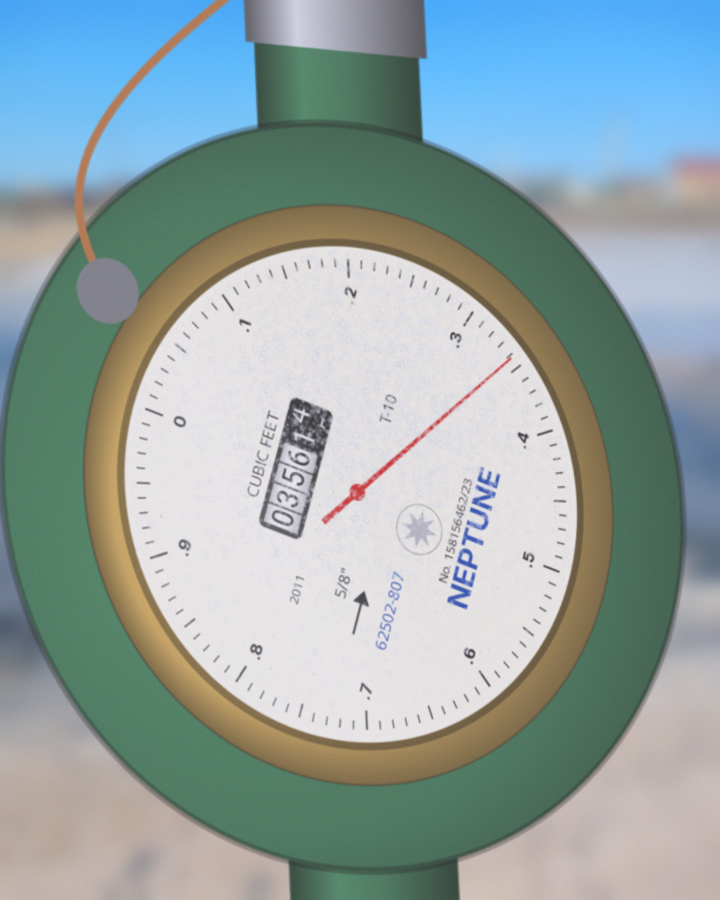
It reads 35614.34; ft³
